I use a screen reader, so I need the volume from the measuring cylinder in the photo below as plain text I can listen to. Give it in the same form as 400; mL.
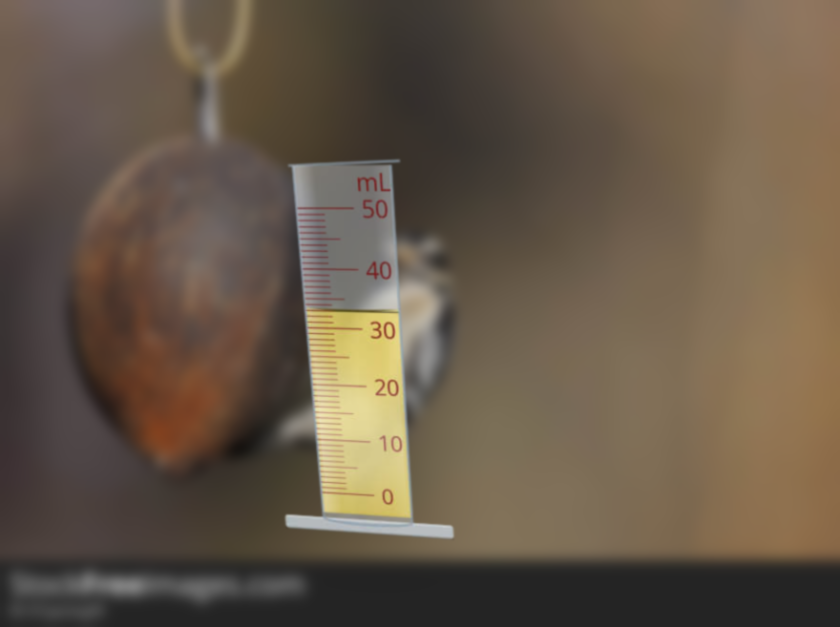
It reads 33; mL
